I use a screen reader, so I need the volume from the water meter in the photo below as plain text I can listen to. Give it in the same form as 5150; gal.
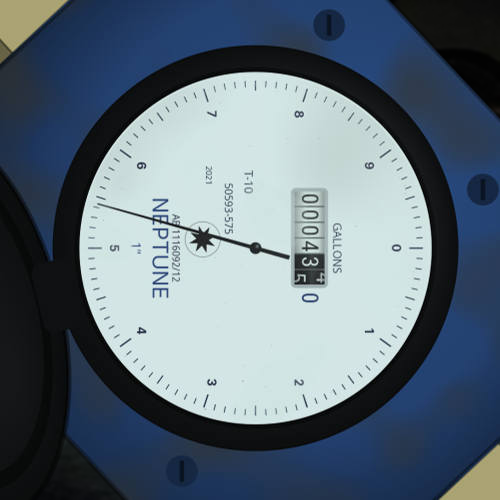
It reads 4345.4; gal
